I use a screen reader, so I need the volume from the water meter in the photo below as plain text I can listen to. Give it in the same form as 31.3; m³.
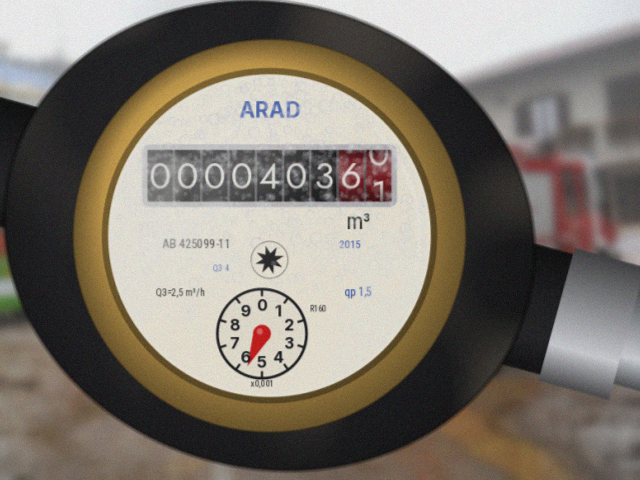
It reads 403.605; m³
